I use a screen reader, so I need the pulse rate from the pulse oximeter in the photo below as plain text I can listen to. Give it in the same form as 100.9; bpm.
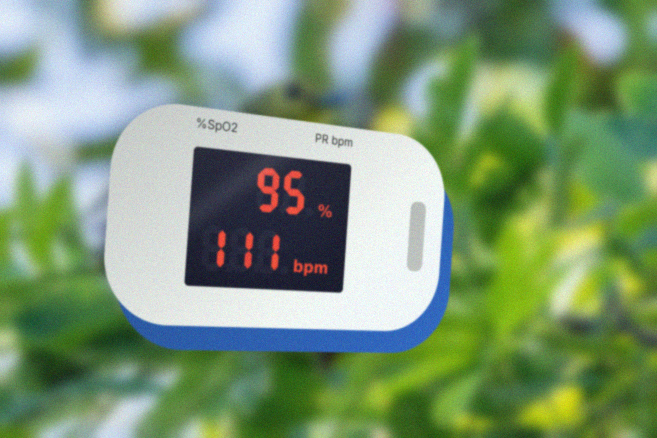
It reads 111; bpm
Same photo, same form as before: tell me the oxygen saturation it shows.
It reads 95; %
